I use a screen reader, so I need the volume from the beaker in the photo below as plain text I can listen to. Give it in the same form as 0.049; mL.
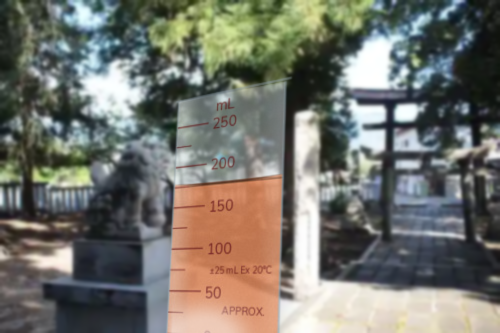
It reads 175; mL
